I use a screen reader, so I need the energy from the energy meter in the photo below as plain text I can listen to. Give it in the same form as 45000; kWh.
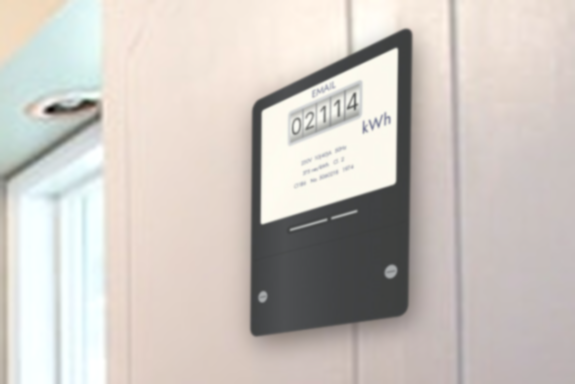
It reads 2114; kWh
